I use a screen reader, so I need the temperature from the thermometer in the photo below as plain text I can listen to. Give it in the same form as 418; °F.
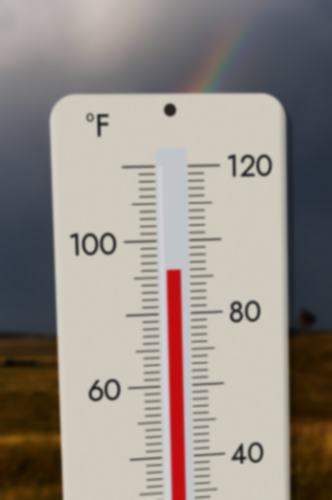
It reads 92; °F
